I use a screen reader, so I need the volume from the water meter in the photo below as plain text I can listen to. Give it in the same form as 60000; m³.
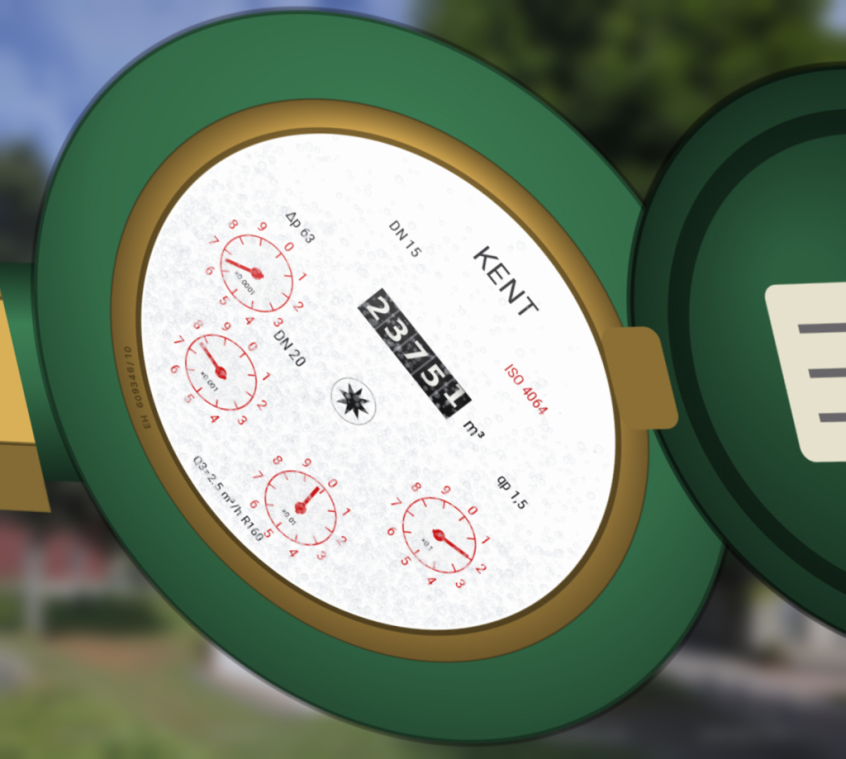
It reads 23751.1976; m³
